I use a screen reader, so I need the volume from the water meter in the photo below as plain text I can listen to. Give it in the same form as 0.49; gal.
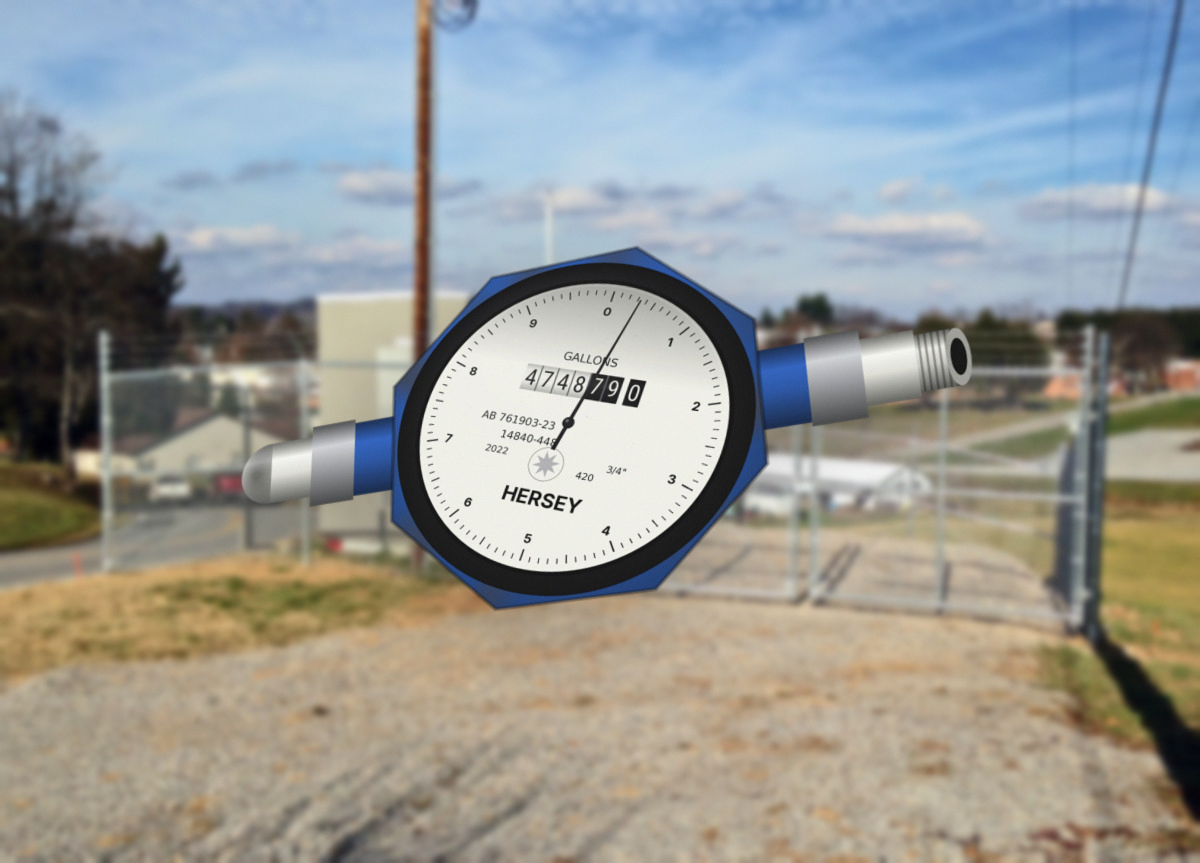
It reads 4748790.3; gal
